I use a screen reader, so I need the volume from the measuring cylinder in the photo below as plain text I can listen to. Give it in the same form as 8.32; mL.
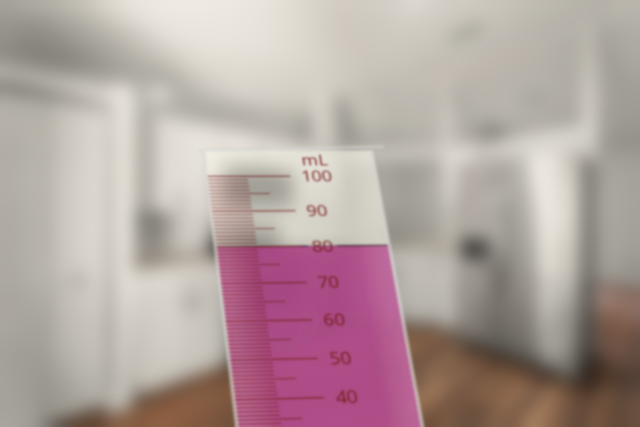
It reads 80; mL
